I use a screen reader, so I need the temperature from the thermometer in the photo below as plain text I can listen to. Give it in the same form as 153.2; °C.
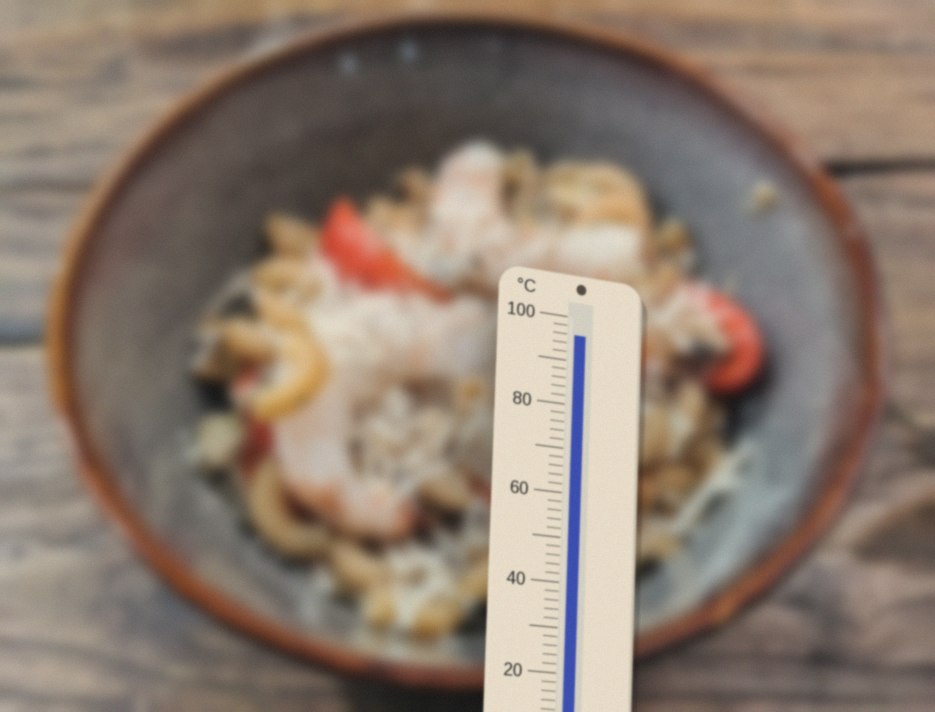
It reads 96; °C
